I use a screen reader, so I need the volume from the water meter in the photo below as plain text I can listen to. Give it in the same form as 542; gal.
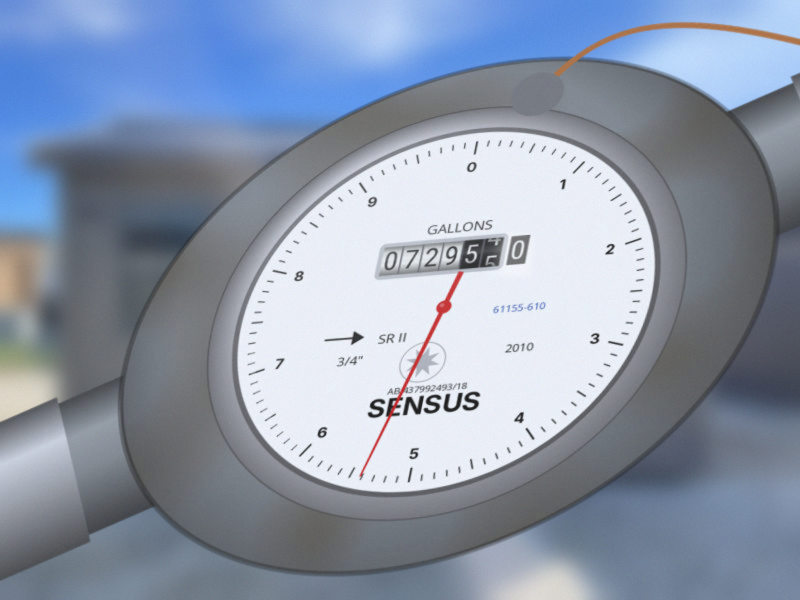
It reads 729545.4; gal
